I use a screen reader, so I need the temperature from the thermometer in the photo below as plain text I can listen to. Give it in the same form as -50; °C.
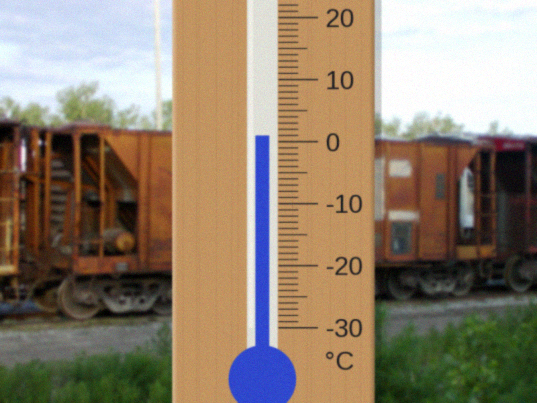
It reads 1; °C
